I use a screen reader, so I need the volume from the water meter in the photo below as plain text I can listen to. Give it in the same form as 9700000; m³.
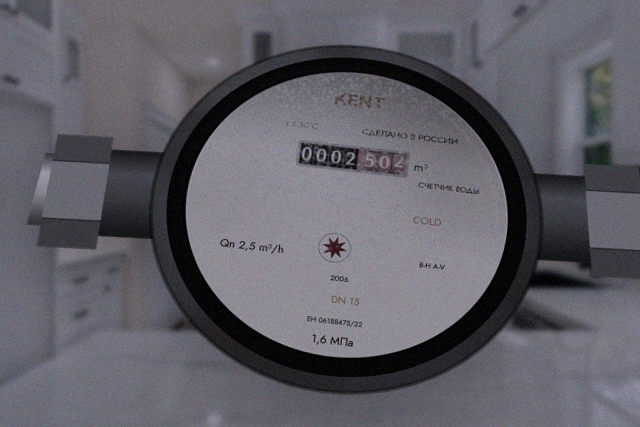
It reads 2.502; m³
